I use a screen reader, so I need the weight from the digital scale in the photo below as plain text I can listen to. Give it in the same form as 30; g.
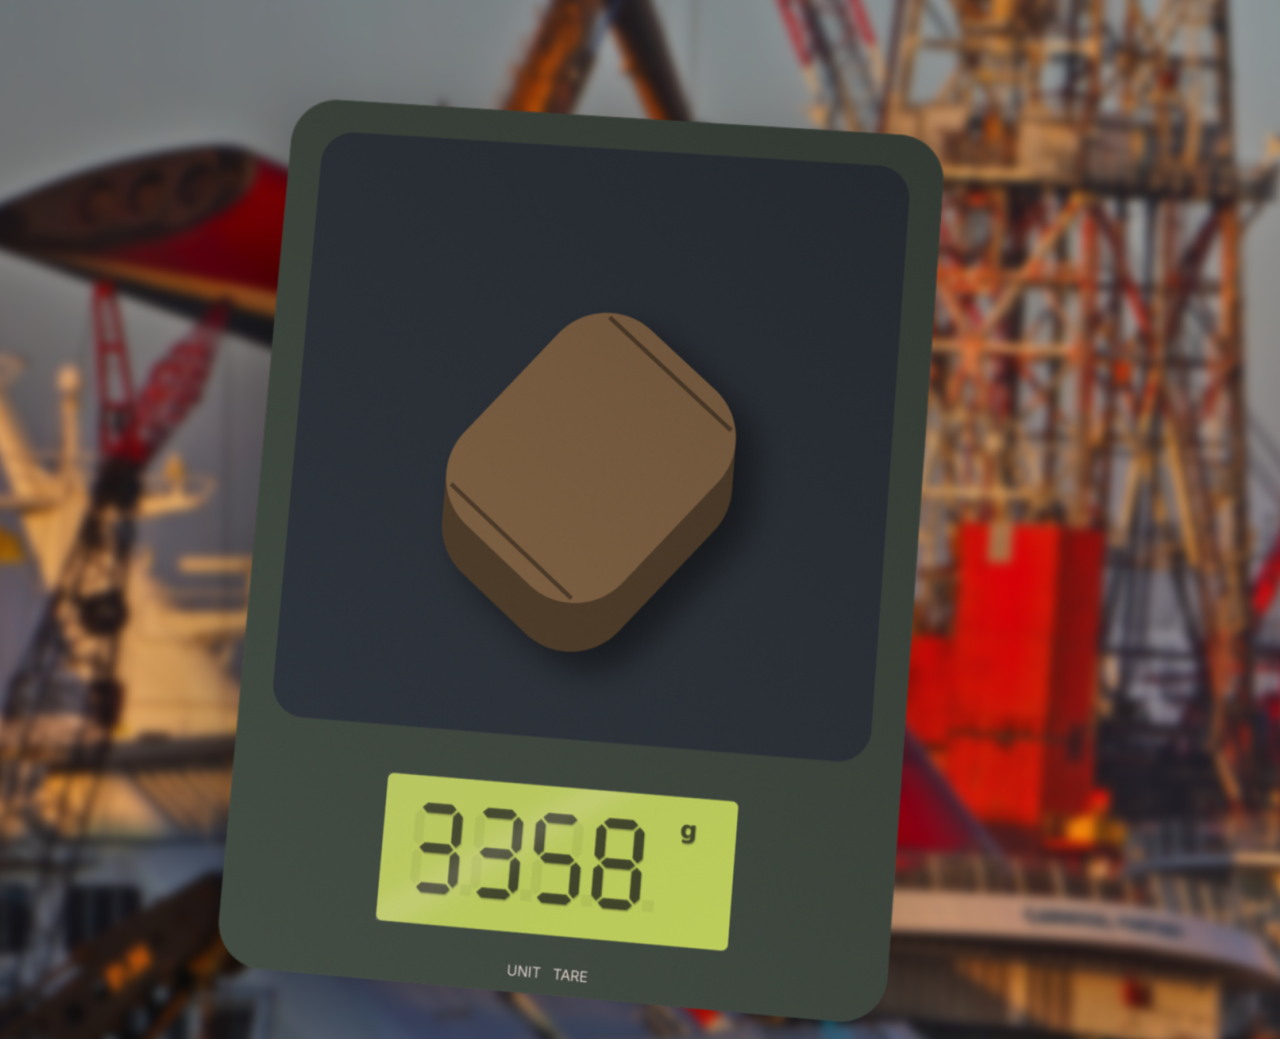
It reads 3358; g
